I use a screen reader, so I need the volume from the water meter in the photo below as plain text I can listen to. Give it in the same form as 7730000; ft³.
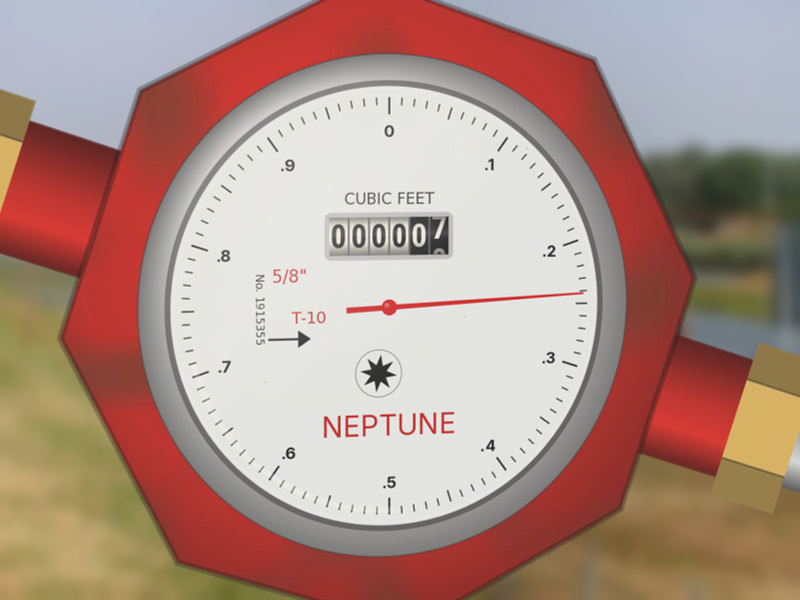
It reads 7.24; ft³
